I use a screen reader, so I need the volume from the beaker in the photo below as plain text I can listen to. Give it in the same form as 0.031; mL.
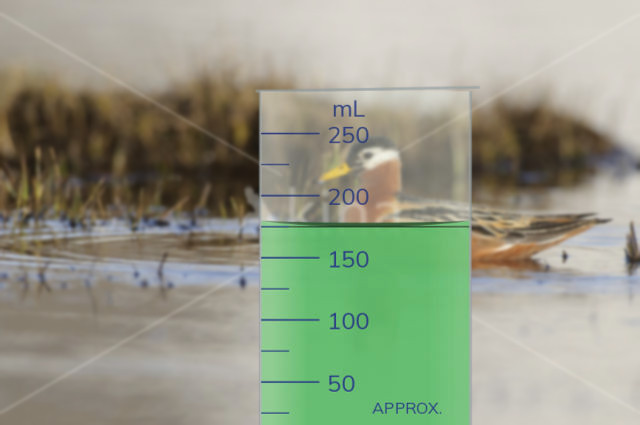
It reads 175; mL
